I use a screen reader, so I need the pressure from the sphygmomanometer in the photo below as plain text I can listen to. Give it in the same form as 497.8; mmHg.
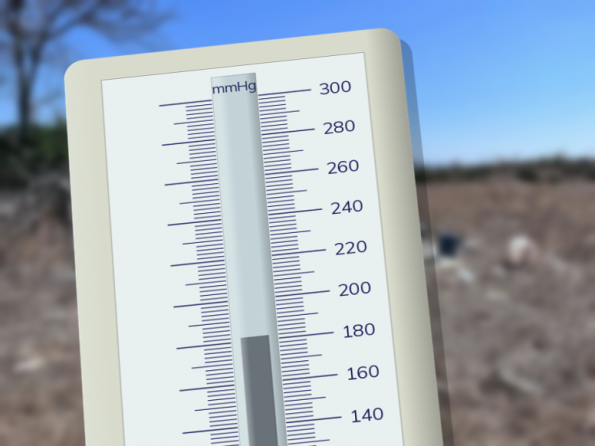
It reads 182; mmHg
